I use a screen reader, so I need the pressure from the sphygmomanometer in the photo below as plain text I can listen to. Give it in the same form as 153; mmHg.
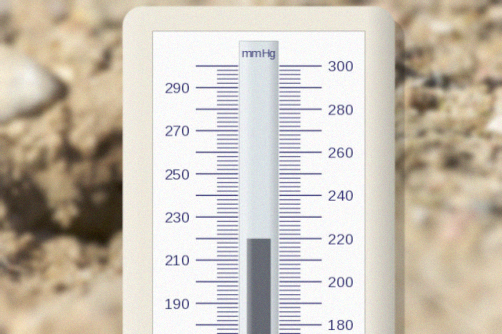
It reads 220; mmHg
